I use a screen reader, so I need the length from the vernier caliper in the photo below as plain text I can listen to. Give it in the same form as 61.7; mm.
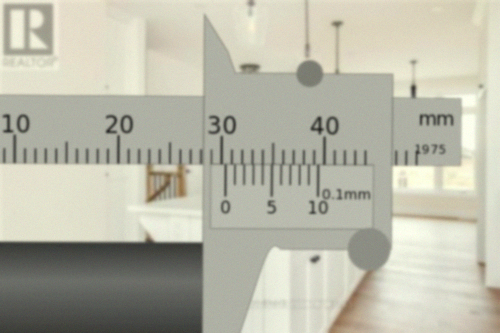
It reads 30.4; mm
